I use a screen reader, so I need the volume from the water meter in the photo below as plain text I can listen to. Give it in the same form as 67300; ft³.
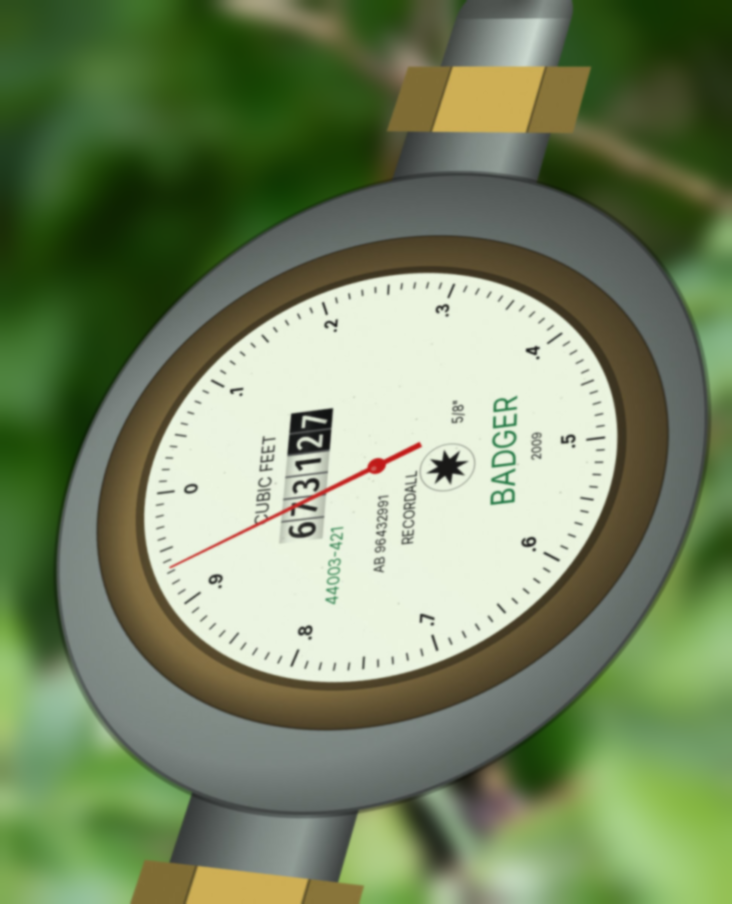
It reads 673126.93; ft³
